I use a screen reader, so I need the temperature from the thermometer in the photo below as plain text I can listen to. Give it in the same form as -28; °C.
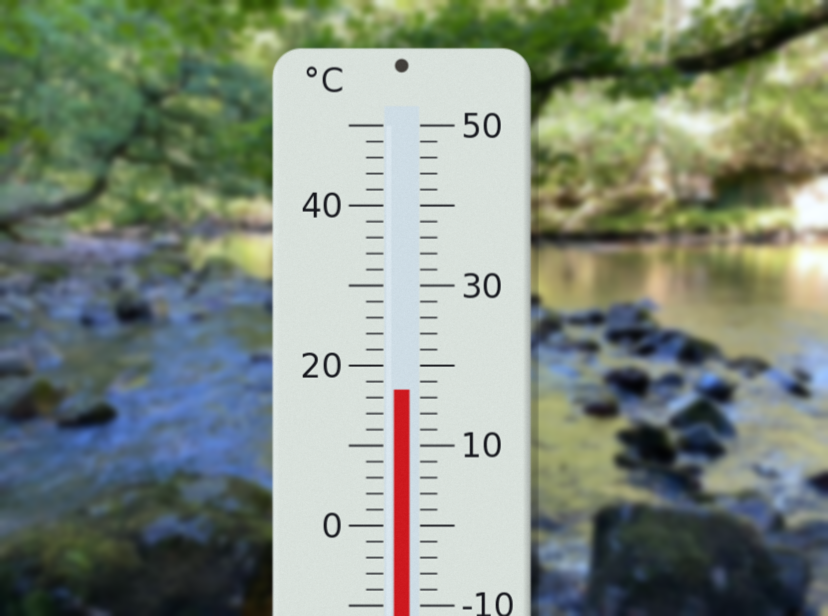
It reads 17; °C
